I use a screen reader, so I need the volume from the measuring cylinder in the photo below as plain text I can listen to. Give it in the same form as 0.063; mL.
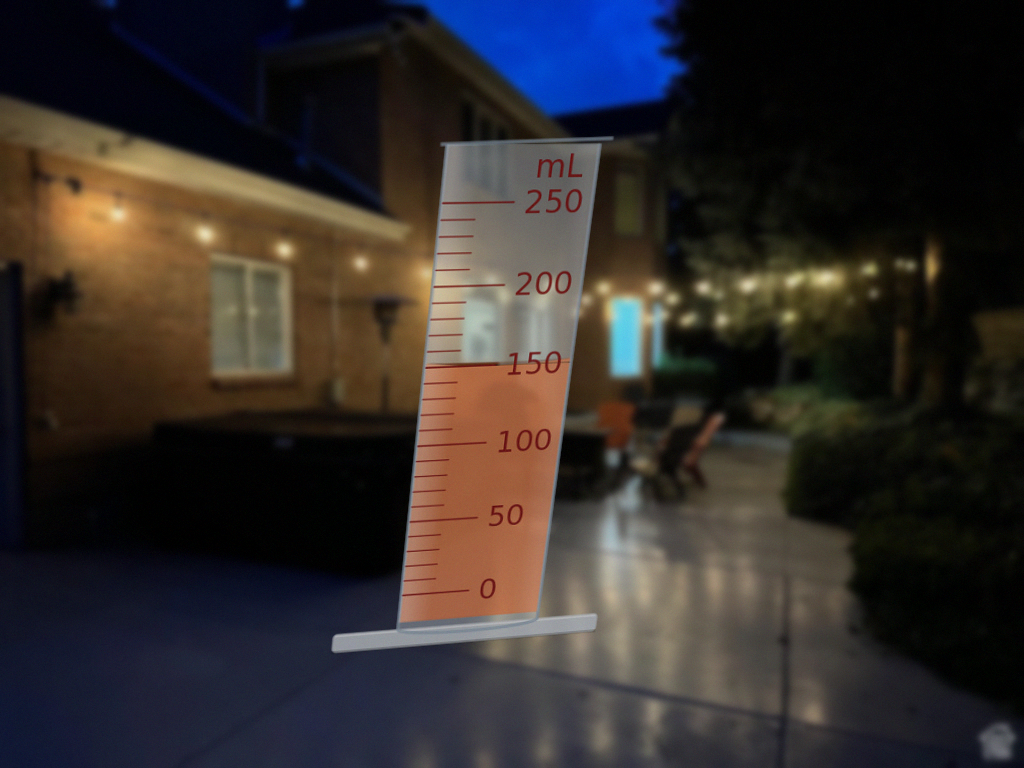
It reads 150; mL
